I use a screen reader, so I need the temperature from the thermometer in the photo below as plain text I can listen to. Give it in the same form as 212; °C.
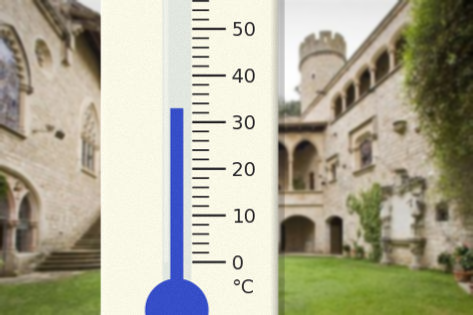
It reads 33; °C
